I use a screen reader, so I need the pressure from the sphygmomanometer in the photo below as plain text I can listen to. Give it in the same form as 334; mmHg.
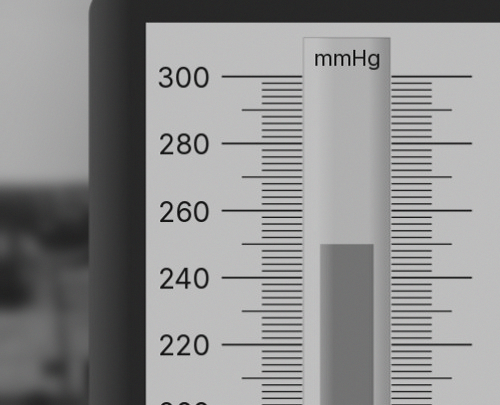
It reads 250; mmHg
